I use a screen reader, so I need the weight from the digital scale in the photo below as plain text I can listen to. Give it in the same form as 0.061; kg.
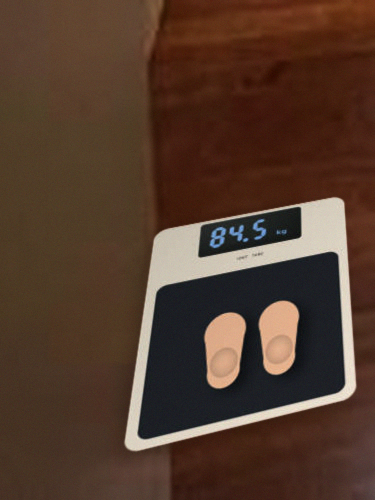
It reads 84.5; kg
